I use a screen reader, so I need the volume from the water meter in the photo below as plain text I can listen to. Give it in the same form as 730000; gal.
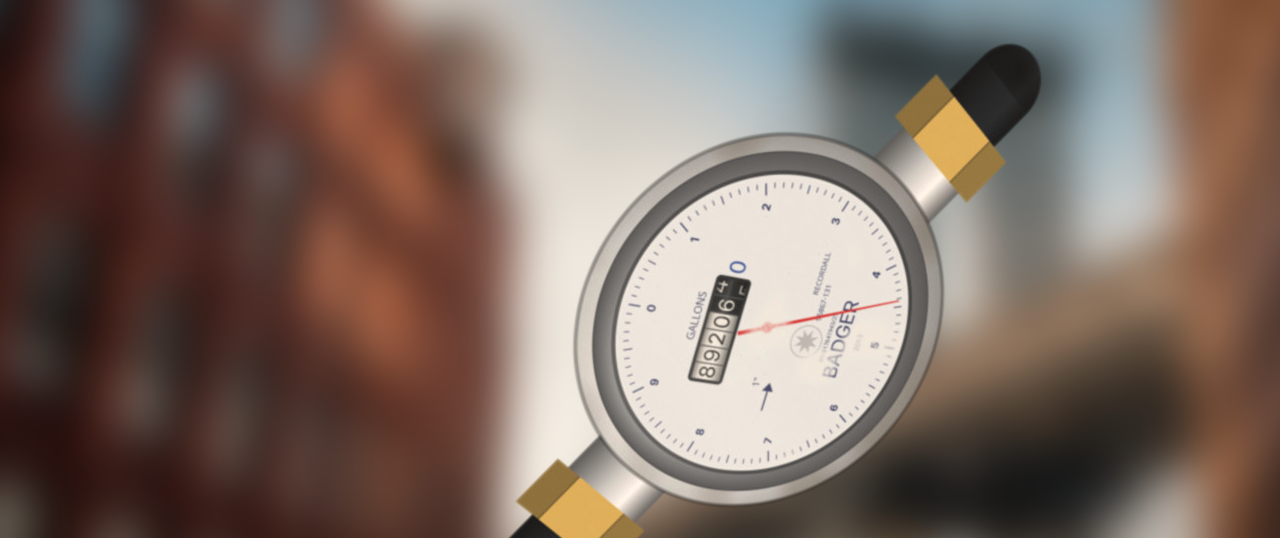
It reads 8920644.4; gal
